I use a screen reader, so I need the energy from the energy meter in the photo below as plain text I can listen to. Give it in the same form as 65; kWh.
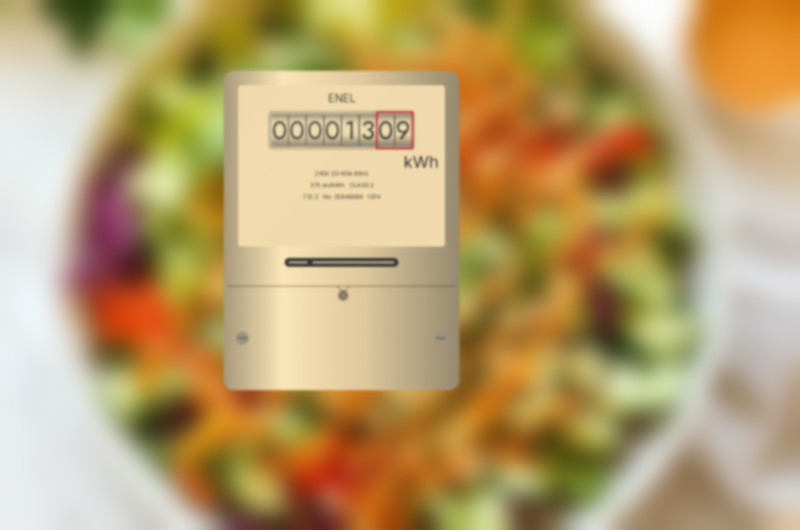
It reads 13.09; kWh
